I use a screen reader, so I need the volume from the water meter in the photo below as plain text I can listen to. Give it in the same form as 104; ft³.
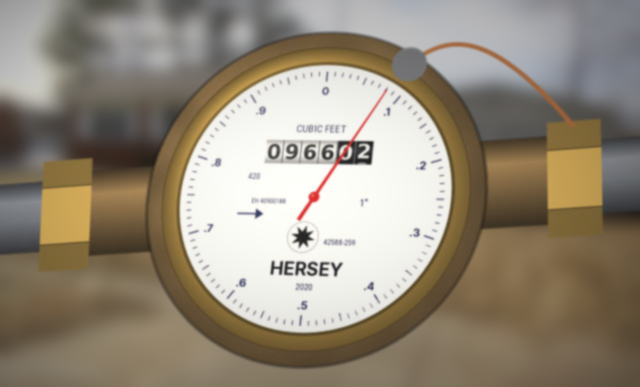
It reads 96602.08; ft³
